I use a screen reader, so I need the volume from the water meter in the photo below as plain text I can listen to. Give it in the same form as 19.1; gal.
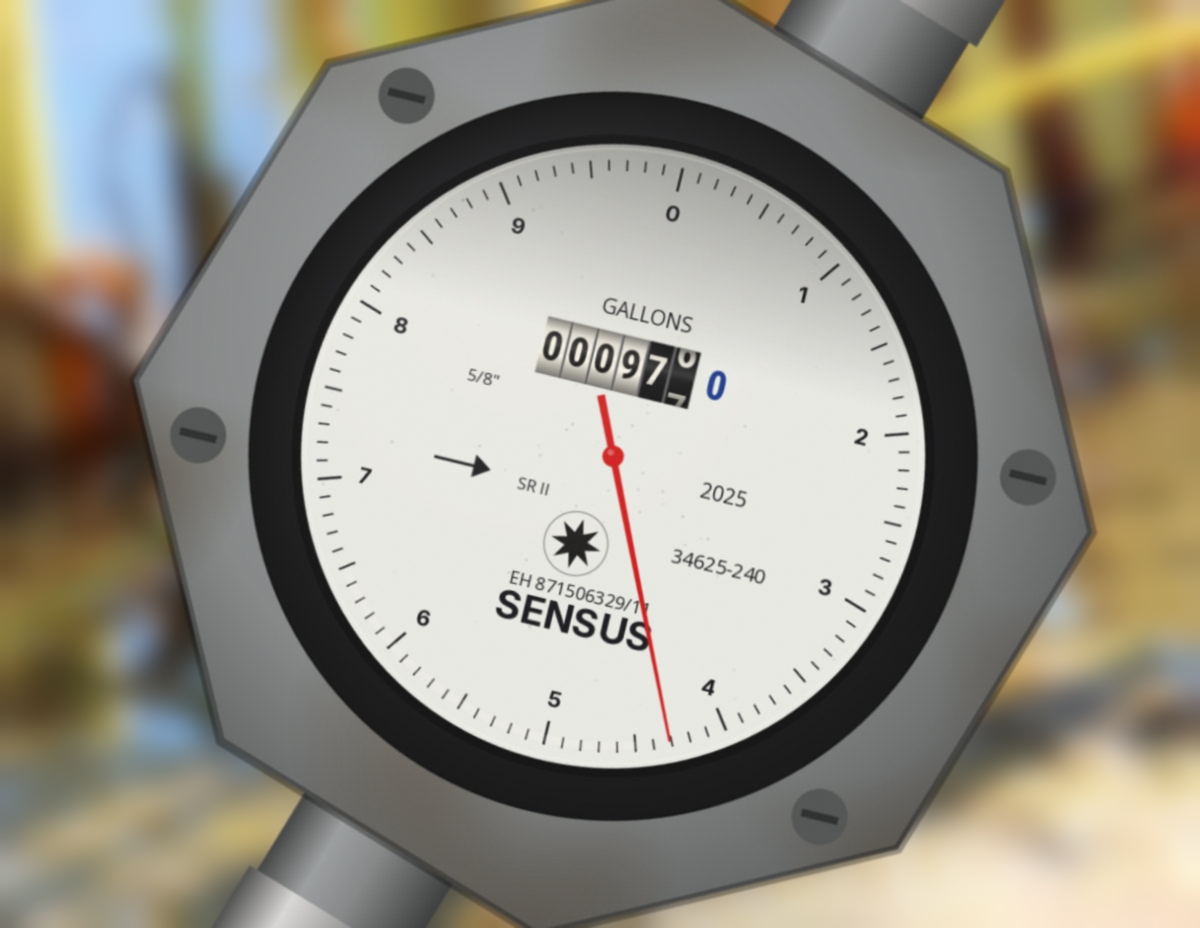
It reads 9764.3; gal
